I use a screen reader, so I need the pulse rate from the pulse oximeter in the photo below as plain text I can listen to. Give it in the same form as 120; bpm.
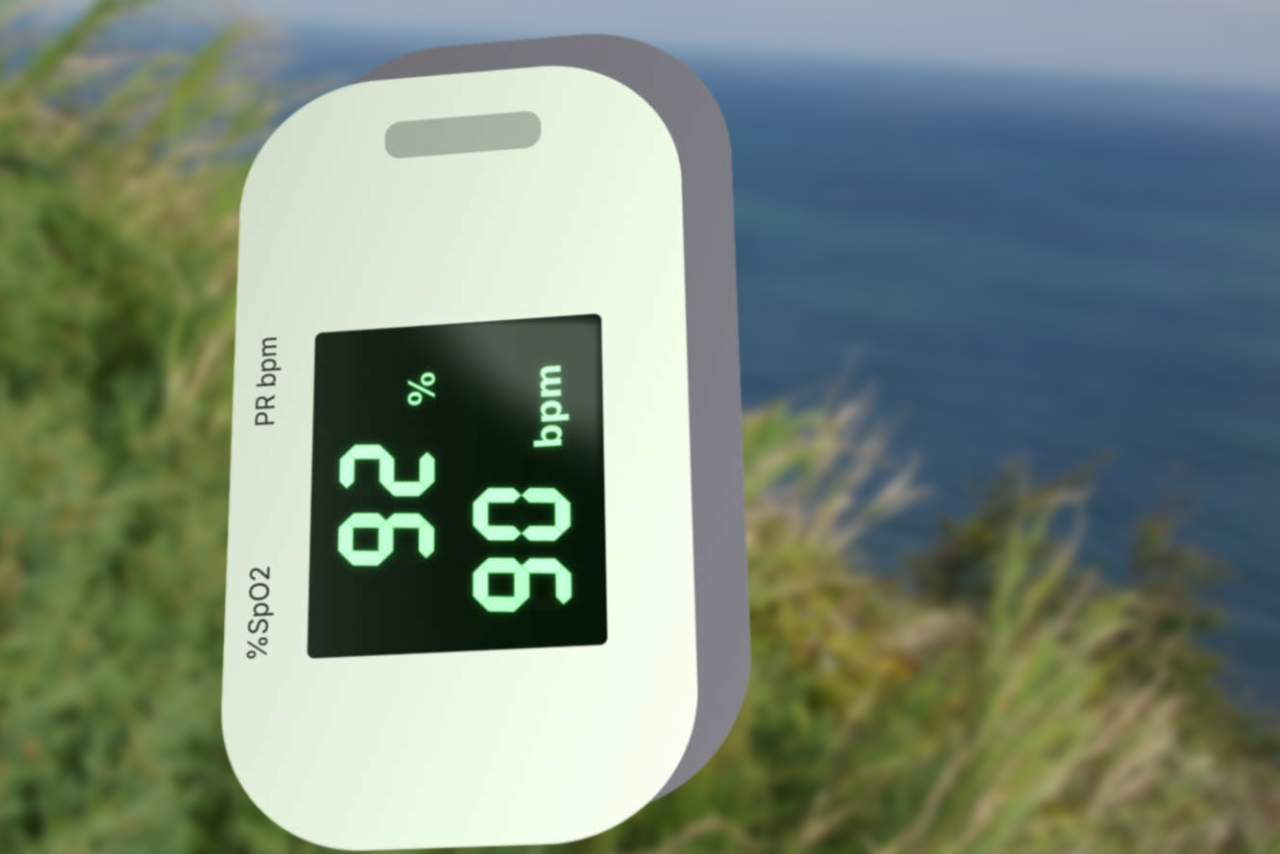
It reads 90; bpm
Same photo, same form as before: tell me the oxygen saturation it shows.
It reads 92; %
